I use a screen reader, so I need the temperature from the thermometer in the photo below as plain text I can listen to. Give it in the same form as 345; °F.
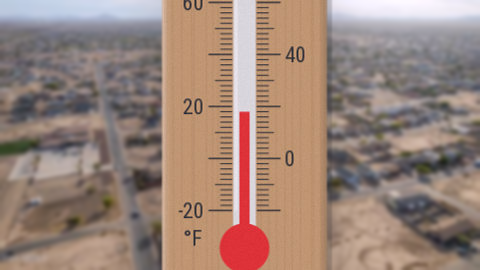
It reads 18; °F
